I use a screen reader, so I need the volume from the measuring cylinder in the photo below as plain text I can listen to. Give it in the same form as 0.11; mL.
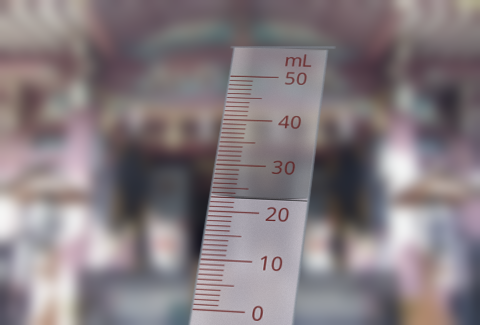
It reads 23; mL
